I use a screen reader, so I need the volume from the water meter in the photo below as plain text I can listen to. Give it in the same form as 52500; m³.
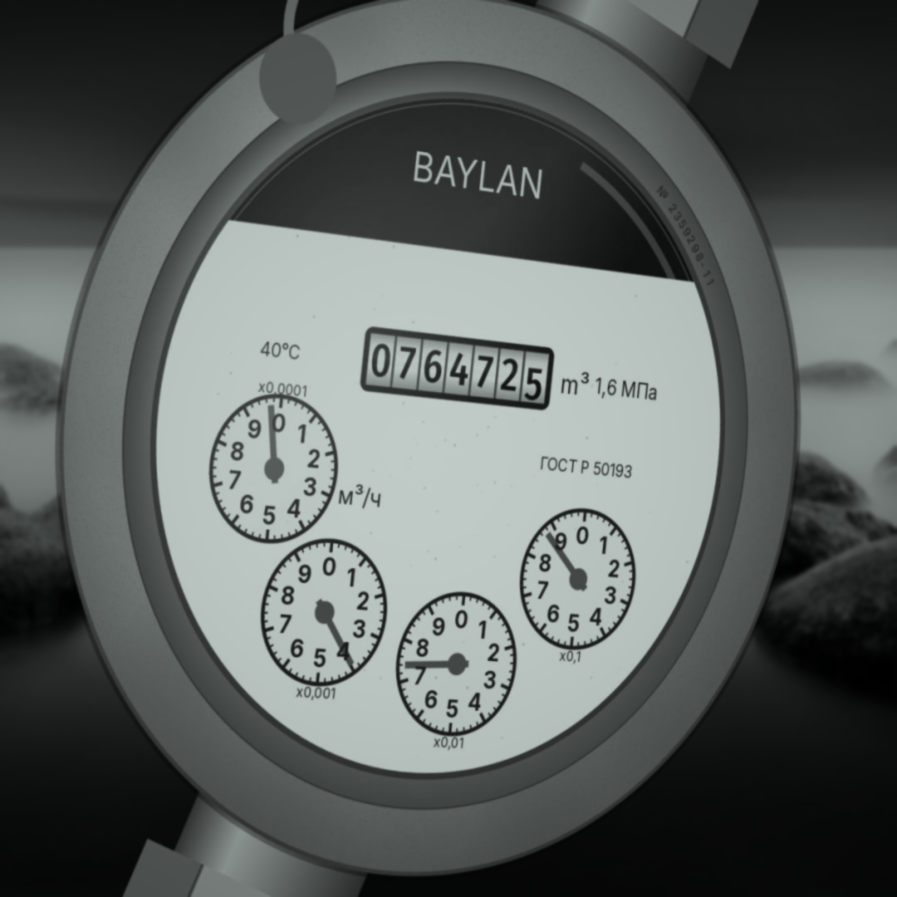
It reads 764724.8739; m³
